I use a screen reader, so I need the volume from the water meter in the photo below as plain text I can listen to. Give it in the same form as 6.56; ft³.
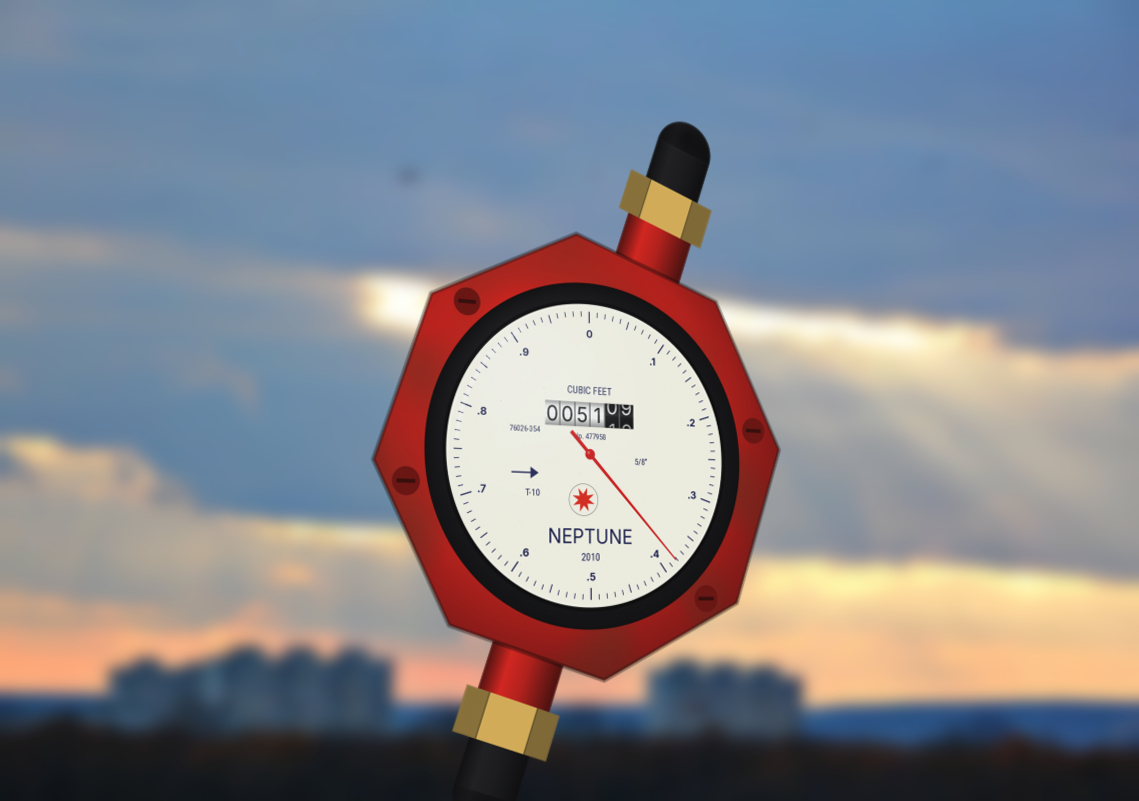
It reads 5109.38; ft³
